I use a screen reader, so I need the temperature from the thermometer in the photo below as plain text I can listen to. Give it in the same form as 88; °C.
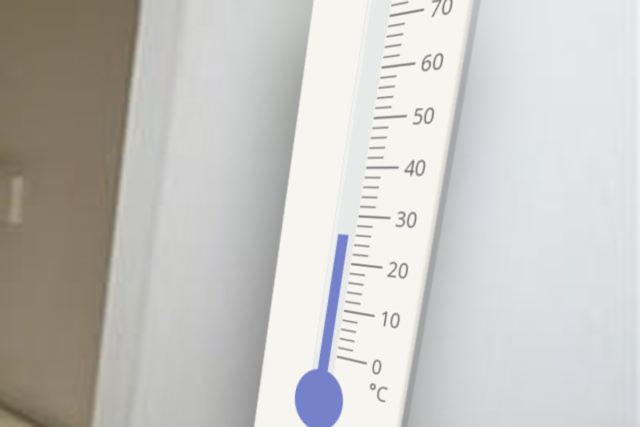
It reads 26; °C
